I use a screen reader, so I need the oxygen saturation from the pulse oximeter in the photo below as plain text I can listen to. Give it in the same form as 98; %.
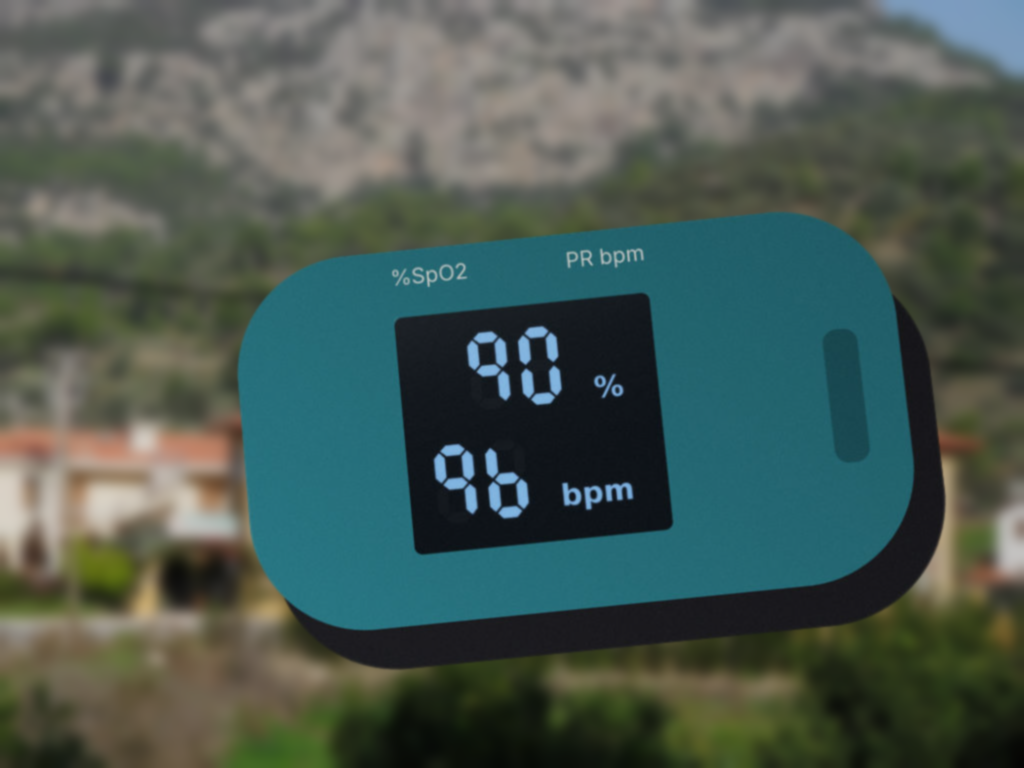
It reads 90; %
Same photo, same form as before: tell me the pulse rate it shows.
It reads 96; bpm
